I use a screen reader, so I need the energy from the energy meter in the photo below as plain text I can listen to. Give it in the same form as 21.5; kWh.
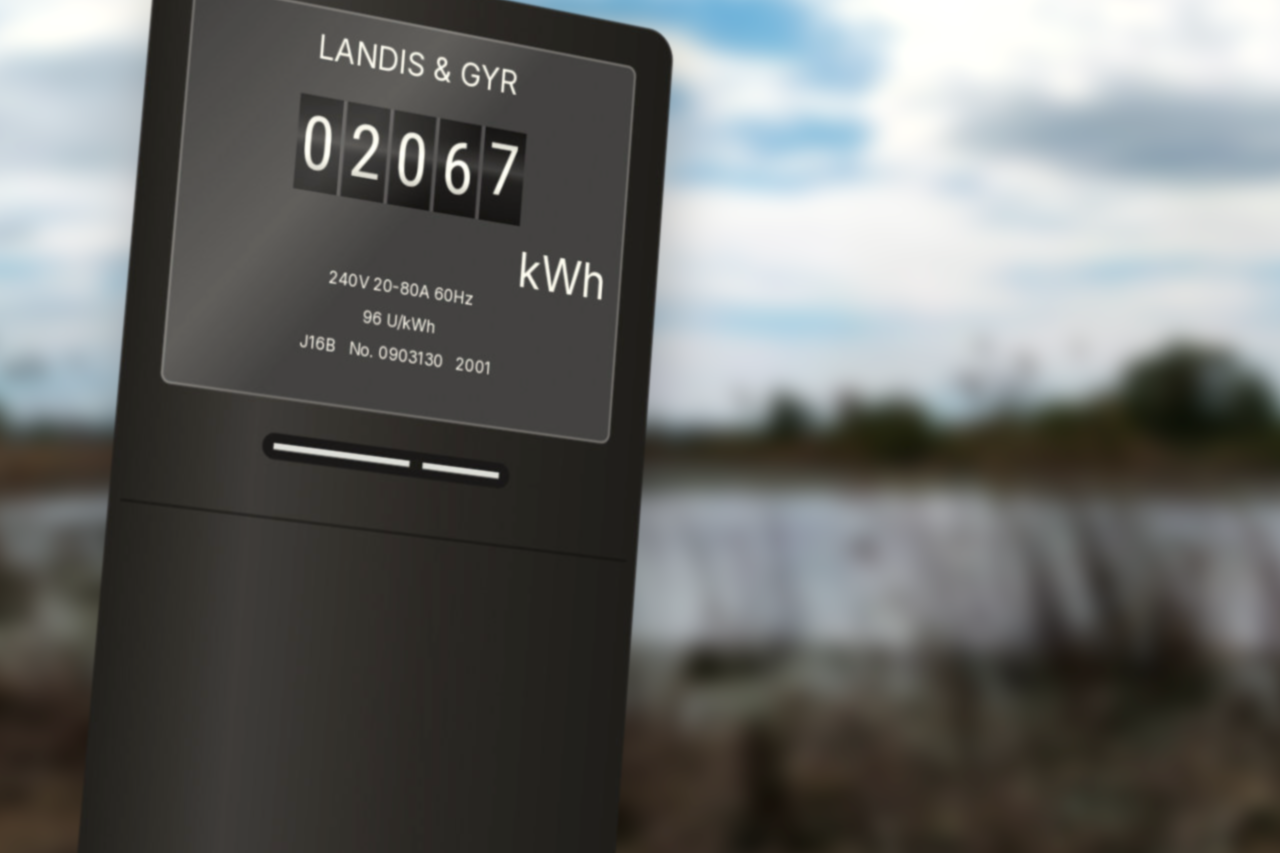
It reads 2067; kWh
